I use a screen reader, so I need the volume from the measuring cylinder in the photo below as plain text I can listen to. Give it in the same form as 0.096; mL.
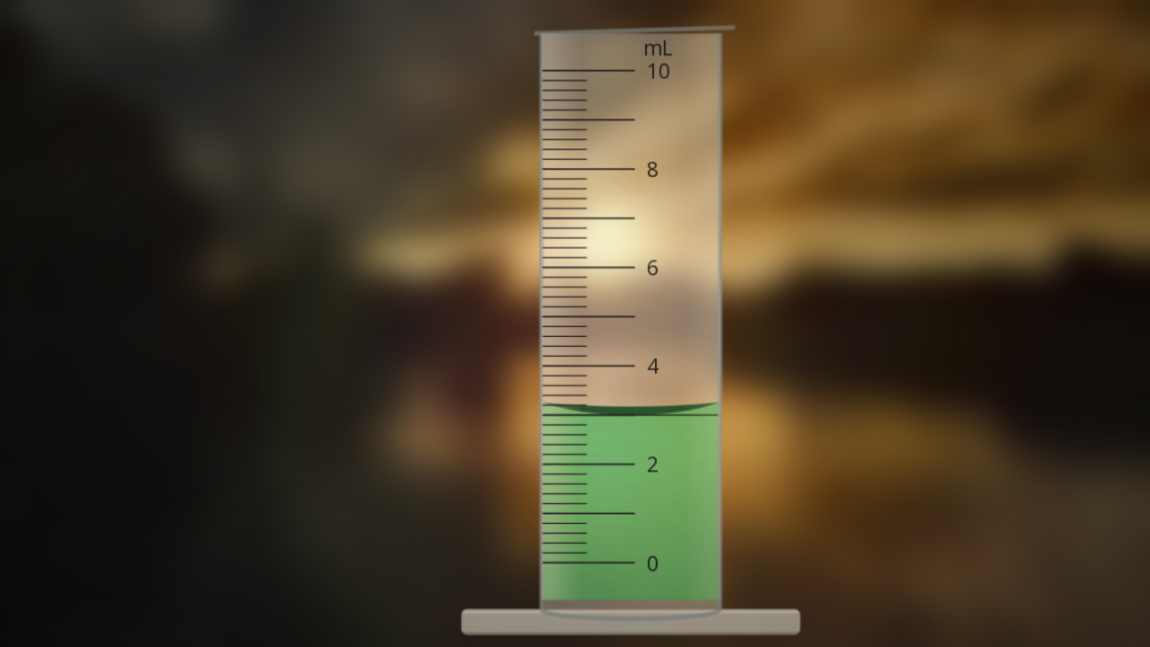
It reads 3; mL
